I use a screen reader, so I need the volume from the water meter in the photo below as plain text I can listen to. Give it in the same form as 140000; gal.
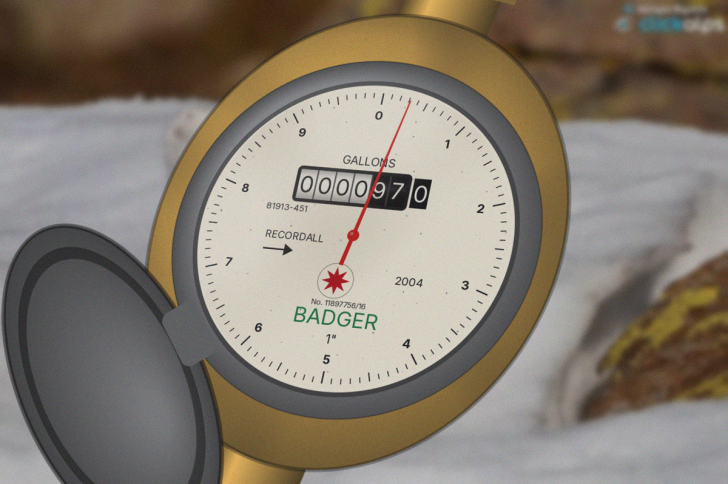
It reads 970.3; gal
